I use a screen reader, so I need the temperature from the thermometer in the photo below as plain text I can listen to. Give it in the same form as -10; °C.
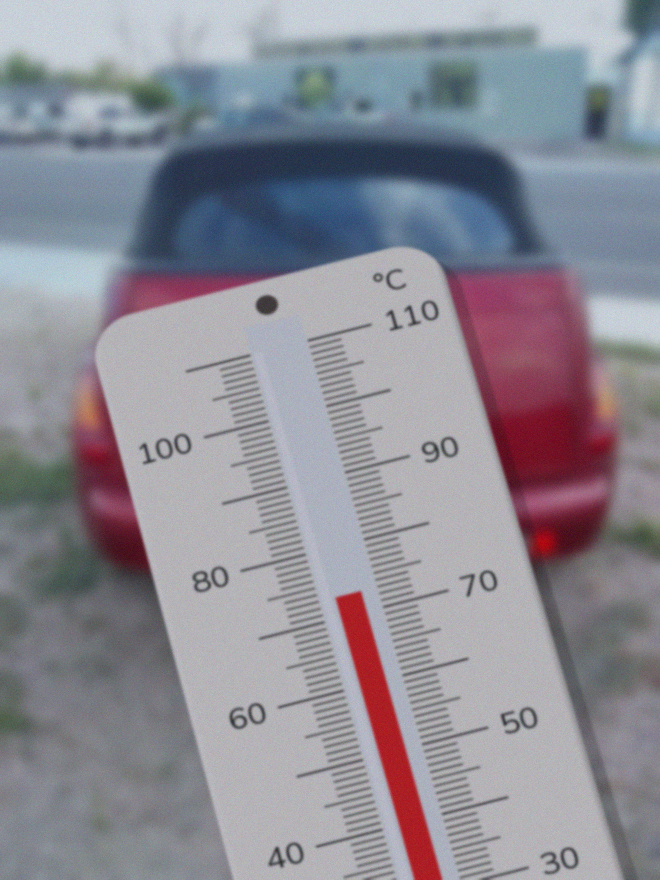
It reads 73; °C
